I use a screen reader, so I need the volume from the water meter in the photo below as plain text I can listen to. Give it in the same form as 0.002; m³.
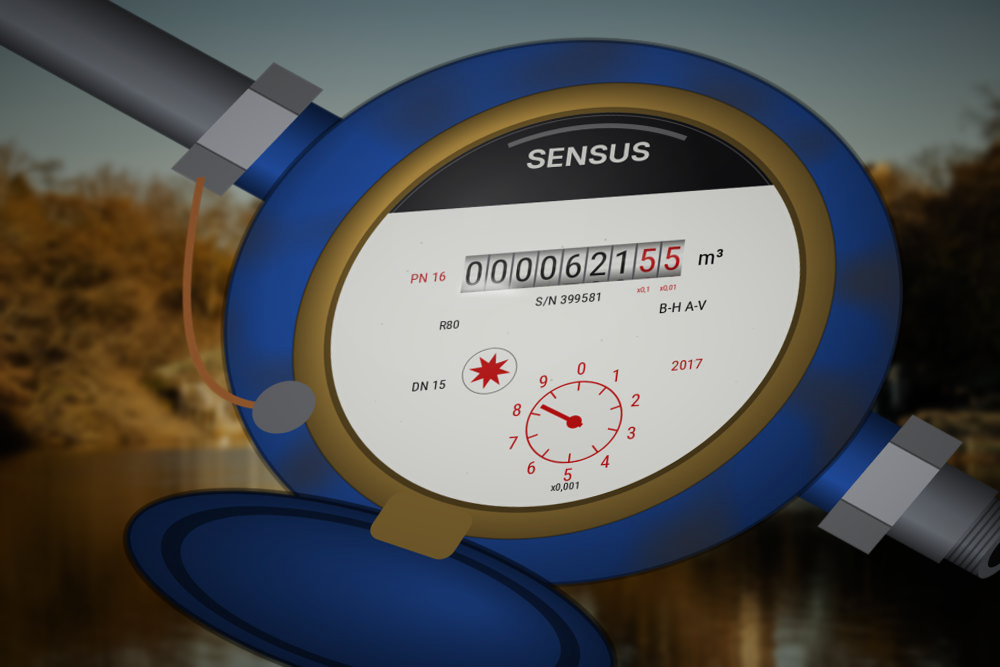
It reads 621.558; m³
